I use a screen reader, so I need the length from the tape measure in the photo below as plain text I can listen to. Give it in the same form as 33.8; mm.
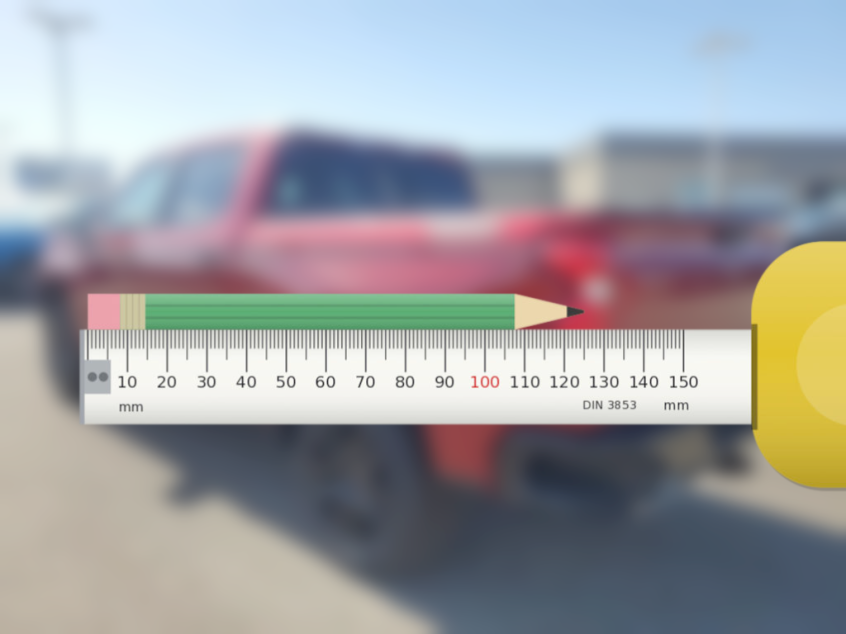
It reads 125; mm
